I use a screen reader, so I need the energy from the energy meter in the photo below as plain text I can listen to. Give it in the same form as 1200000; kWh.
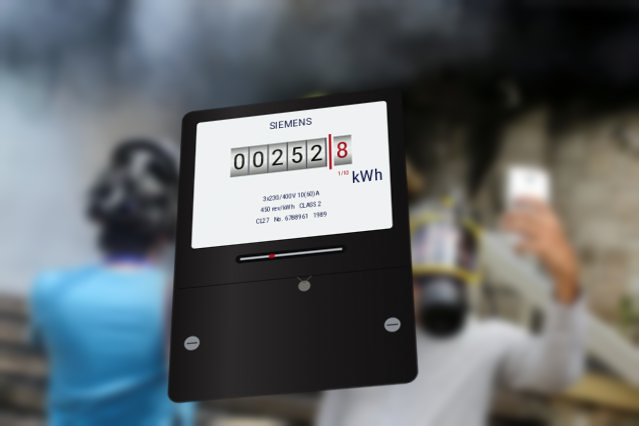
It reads 252.8; kWh
